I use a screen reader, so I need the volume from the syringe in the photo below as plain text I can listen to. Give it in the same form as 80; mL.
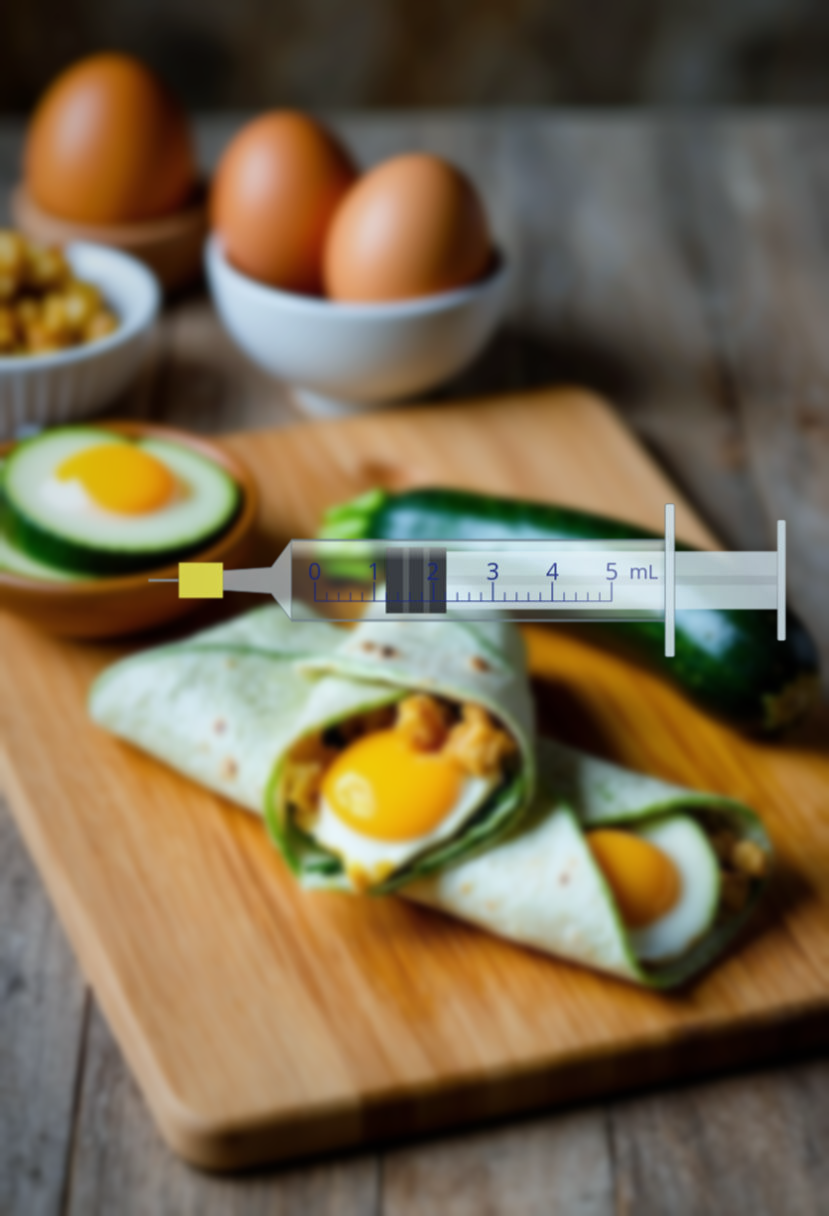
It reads 1.2; mL
